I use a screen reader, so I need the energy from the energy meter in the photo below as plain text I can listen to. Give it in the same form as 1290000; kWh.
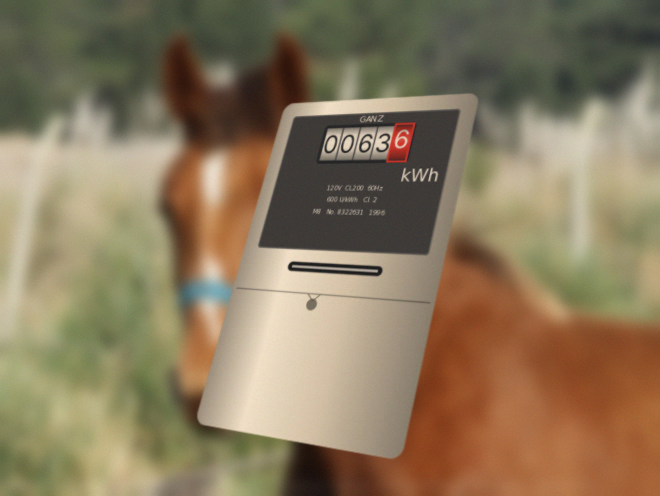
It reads 63.6; kWh
